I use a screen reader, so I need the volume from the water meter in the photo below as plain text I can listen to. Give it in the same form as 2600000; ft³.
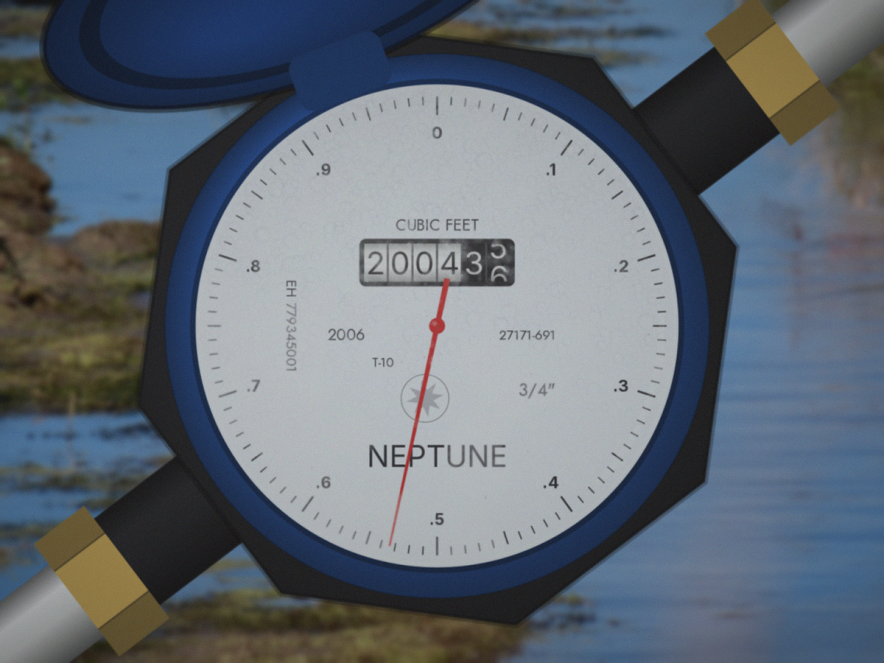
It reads 200435.53; ft³
